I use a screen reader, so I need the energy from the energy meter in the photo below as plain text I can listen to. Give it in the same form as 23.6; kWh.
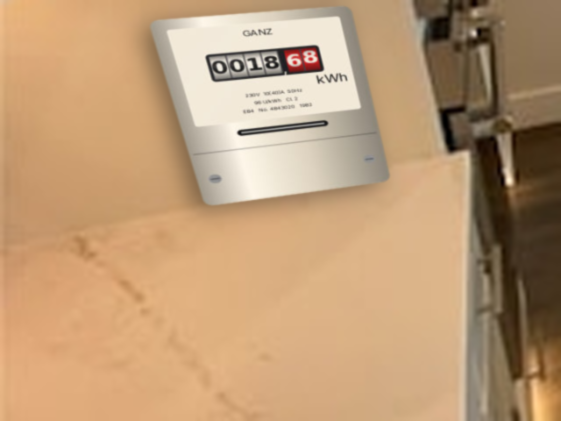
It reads 18.68; kWh
